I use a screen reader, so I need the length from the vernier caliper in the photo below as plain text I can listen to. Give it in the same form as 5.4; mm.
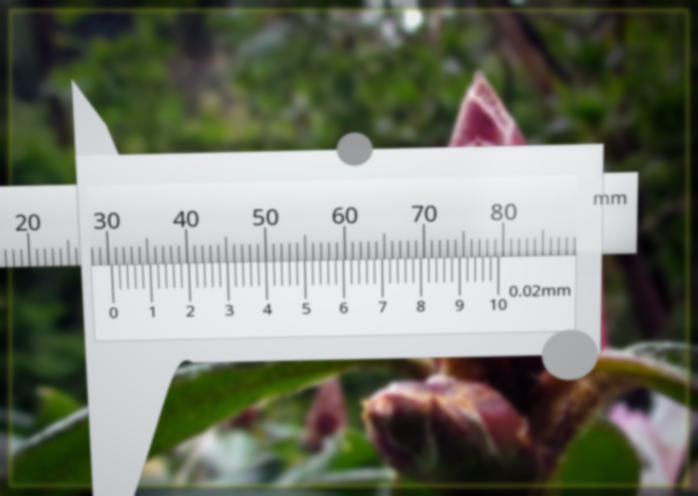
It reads 30.4; mm
